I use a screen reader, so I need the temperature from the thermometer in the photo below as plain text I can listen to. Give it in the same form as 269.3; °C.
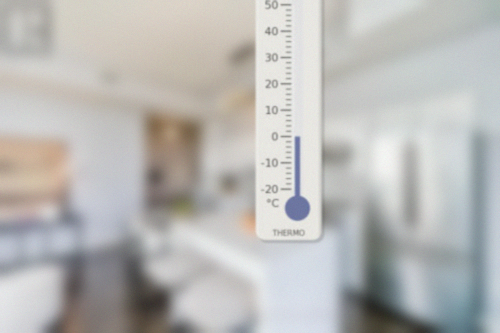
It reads 0; °C
